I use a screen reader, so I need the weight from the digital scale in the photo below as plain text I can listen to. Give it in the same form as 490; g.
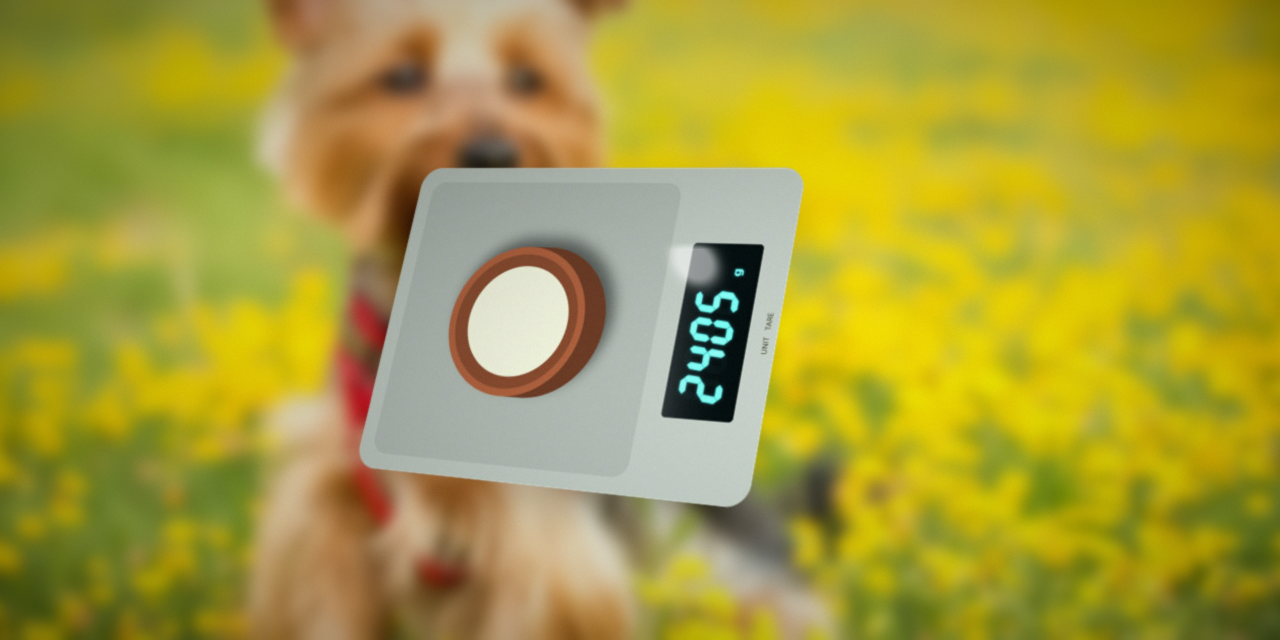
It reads 2405; g
